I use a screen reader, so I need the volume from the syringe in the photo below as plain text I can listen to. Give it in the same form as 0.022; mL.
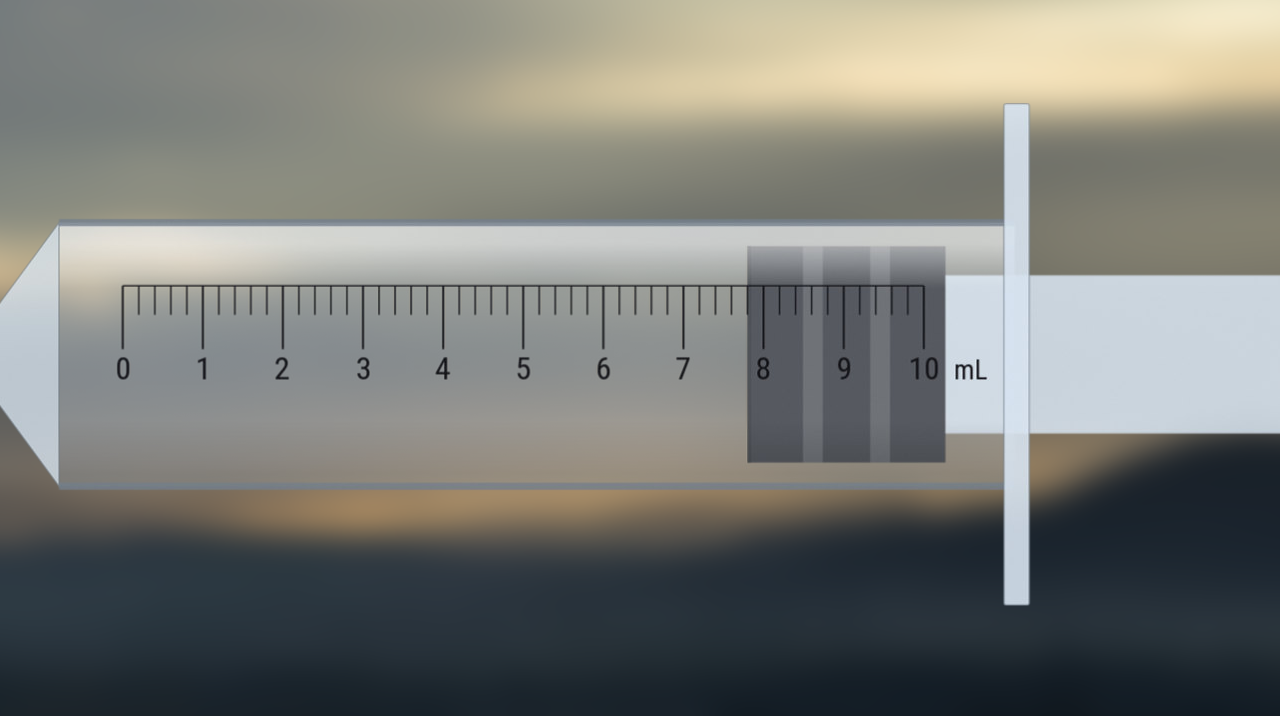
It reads 7.8; mL
